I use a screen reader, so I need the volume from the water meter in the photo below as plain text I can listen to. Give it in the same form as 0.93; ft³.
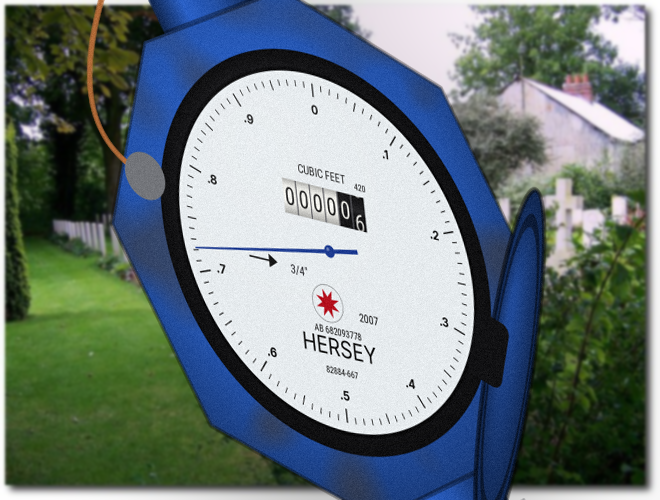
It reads 5.72; ft³
